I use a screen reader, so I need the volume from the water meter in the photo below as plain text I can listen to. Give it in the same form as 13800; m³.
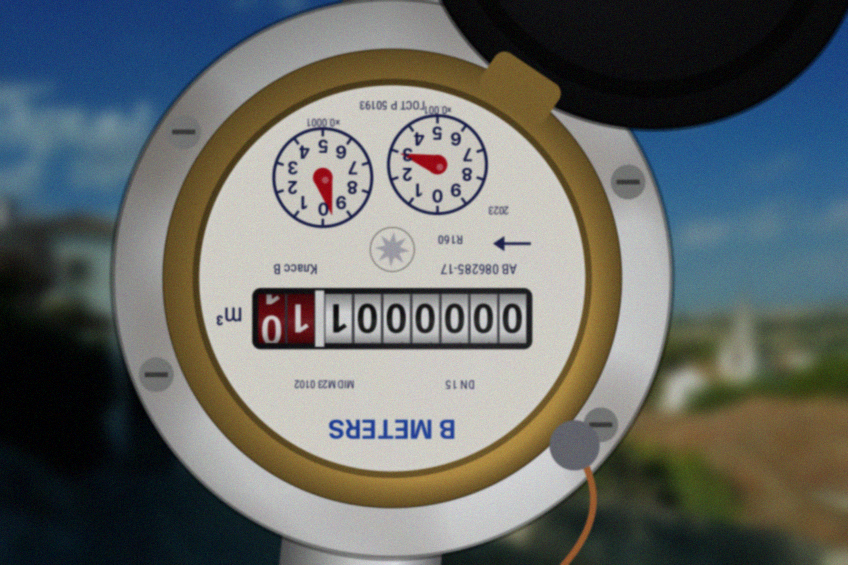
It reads 1.1029; m³
